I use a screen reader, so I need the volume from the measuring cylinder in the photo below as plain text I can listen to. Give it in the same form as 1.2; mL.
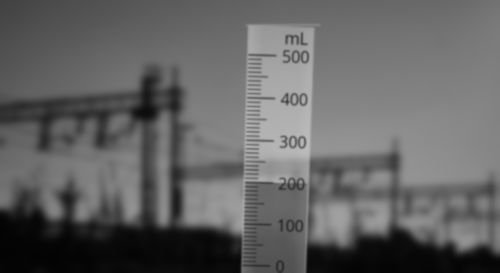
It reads 200; mL
